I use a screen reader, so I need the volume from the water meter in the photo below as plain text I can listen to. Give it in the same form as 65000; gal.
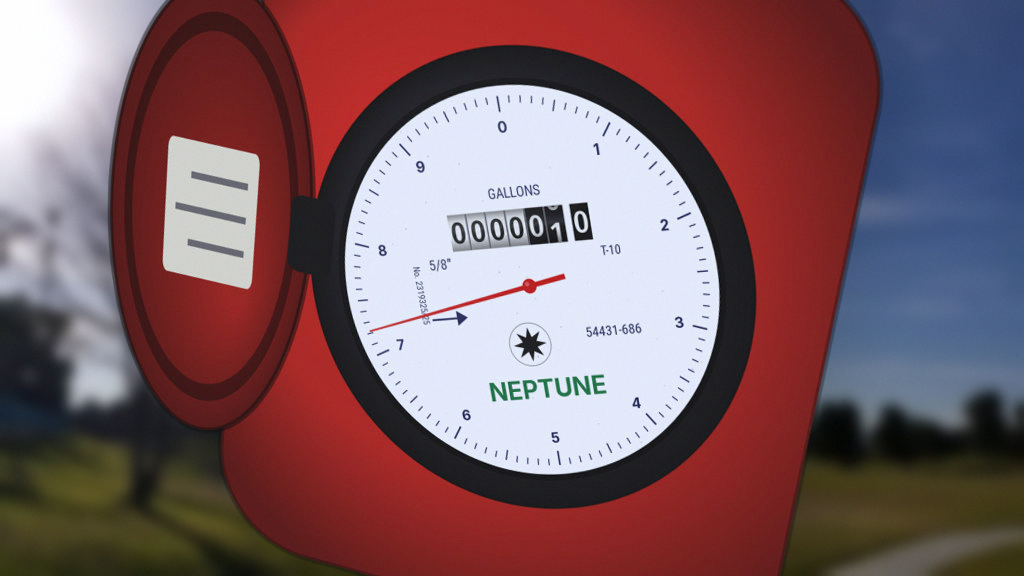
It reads 7.2; gal
